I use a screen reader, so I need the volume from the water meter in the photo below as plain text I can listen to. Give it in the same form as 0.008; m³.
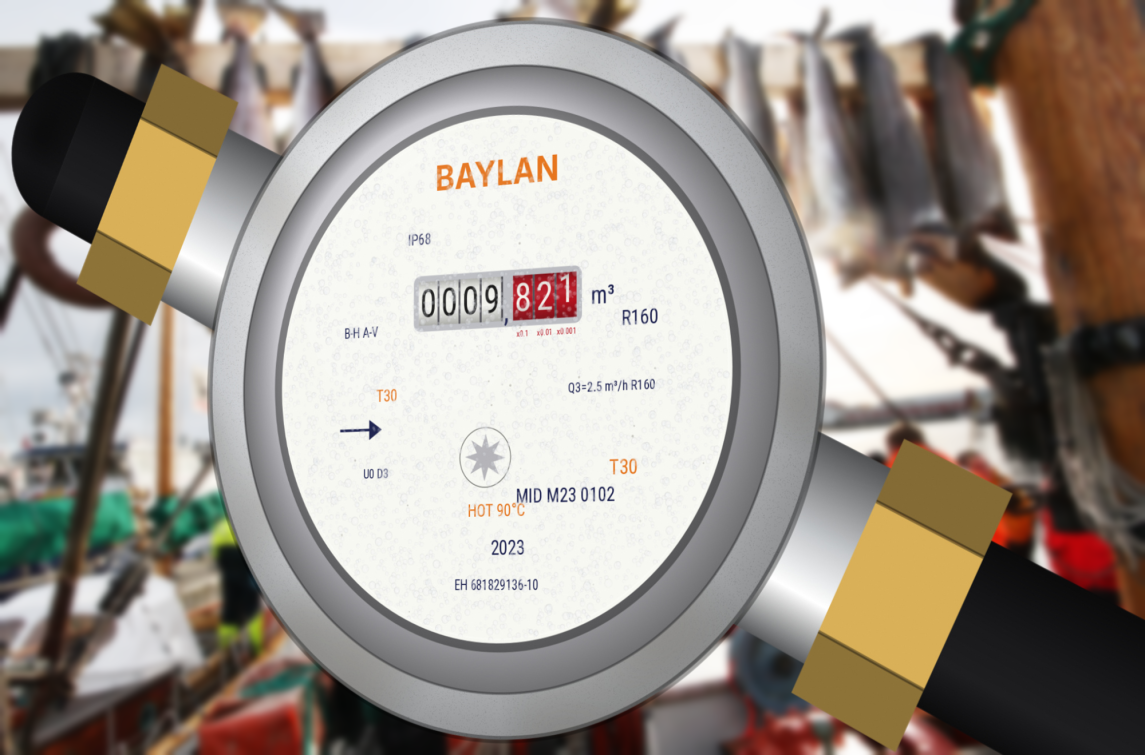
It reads 9.821; m³
